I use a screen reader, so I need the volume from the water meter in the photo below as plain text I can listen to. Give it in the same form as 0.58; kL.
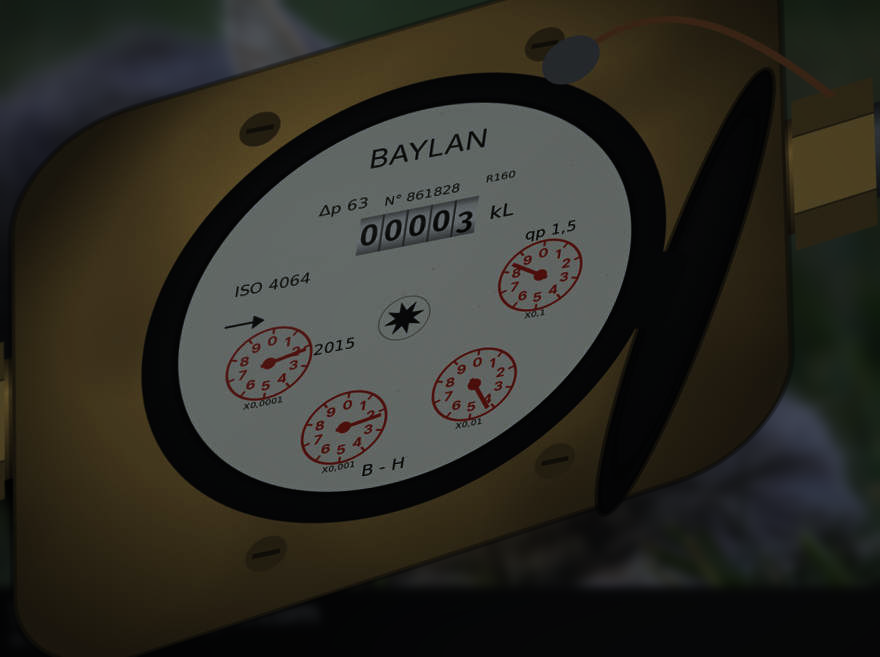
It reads 2.8422; kL
